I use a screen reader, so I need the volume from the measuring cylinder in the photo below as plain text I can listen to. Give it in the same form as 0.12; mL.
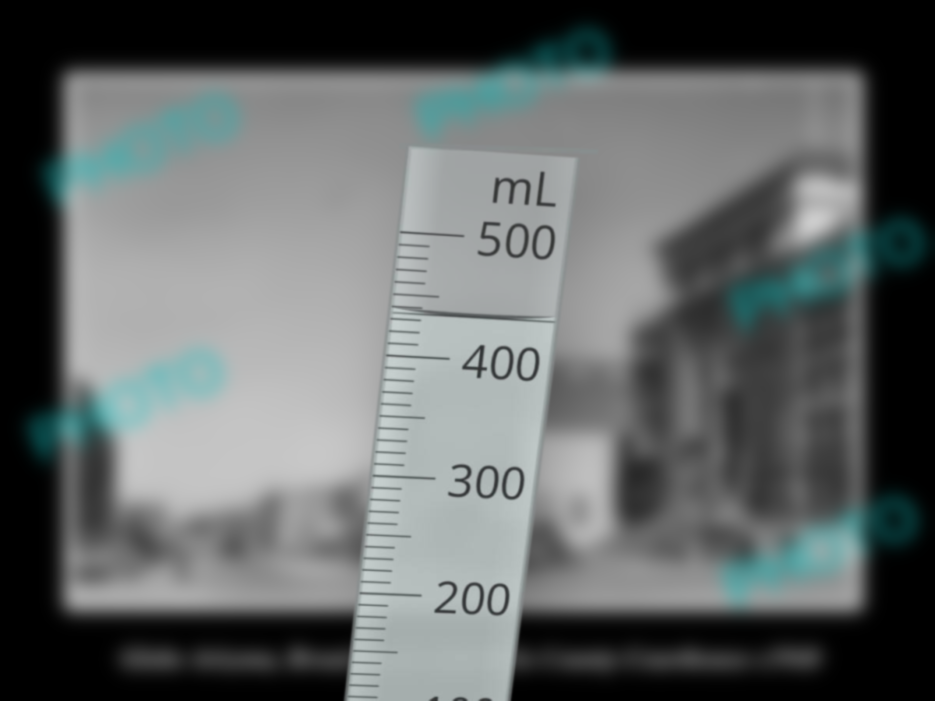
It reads 435; mL
